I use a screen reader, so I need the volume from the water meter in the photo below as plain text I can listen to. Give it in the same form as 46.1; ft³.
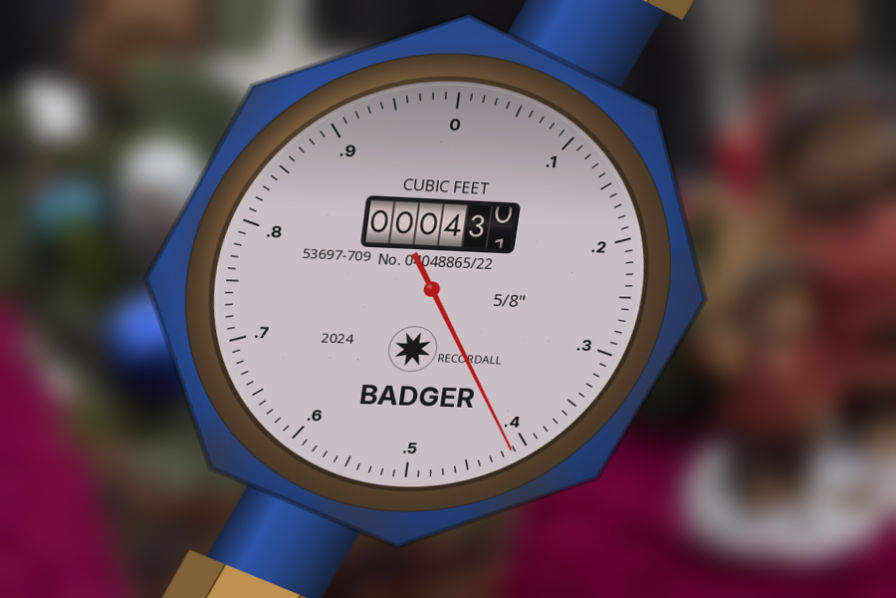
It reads 430.41; ft³
